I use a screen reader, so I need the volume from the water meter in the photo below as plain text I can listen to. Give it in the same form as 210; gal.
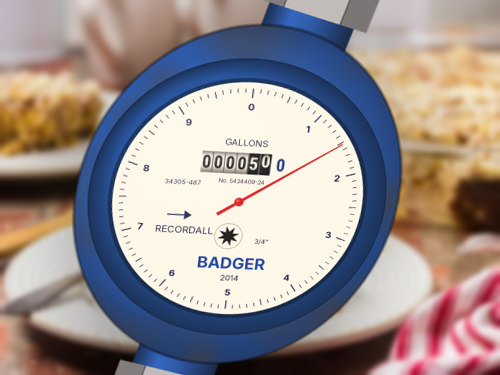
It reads 501.5; gal
